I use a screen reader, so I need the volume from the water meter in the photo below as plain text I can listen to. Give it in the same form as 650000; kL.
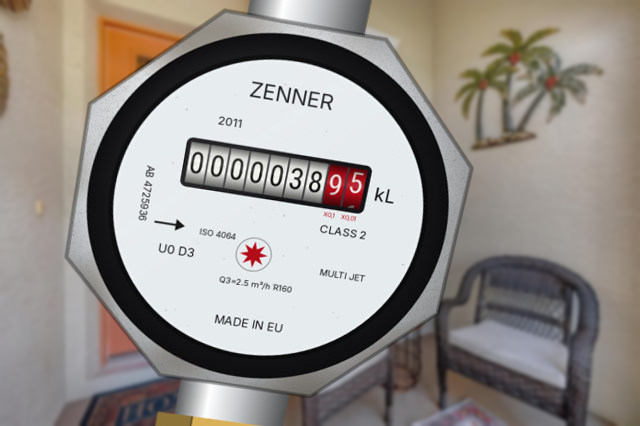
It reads 38.95; kL
